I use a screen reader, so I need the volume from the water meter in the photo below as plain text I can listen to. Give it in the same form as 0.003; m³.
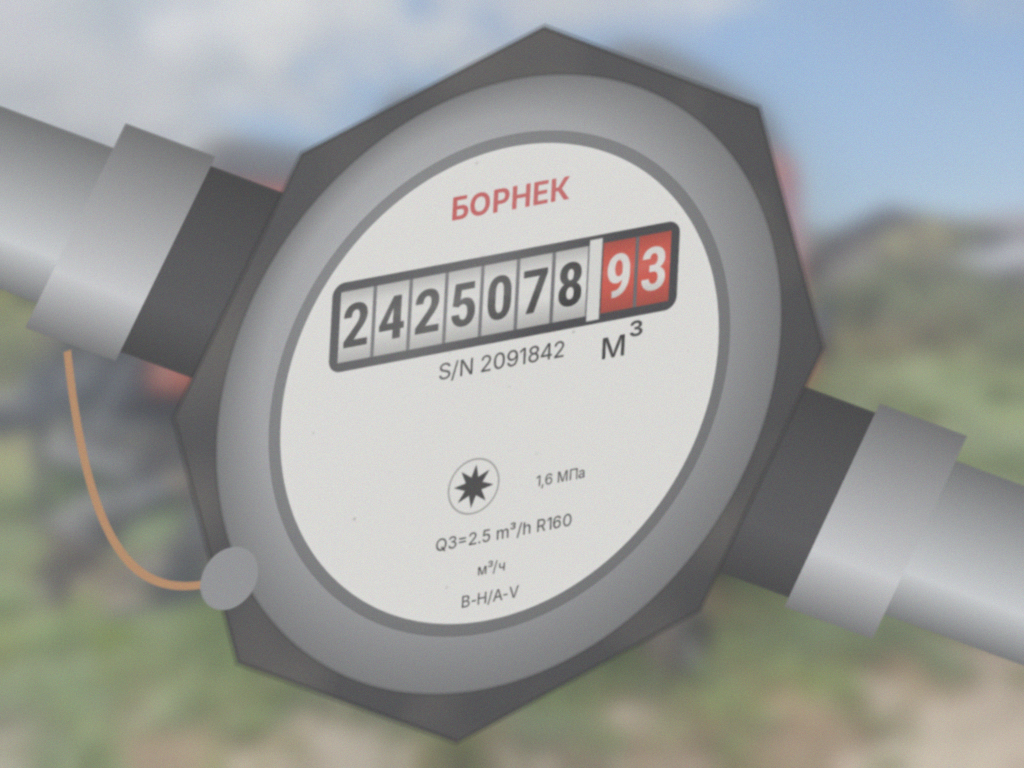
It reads 2425078.93; m³
